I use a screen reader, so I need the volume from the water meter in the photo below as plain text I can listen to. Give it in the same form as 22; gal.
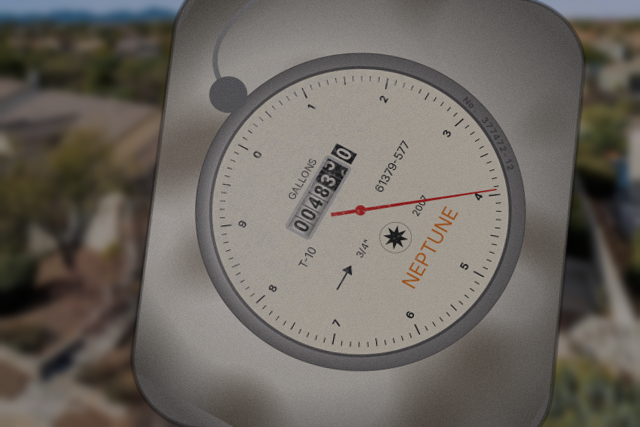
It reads 48353.9; gal
